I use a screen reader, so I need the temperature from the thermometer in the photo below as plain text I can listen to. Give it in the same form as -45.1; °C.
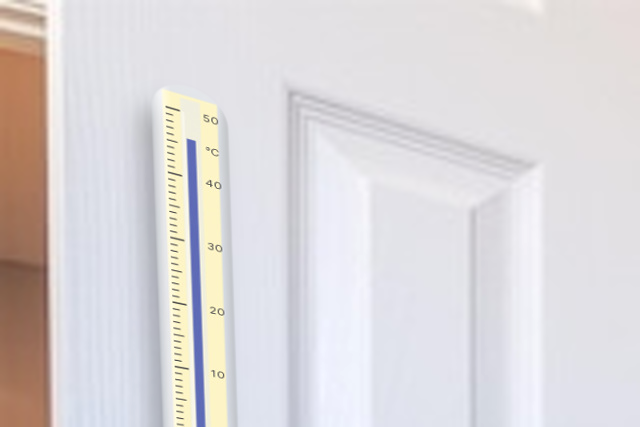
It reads 46; °C
